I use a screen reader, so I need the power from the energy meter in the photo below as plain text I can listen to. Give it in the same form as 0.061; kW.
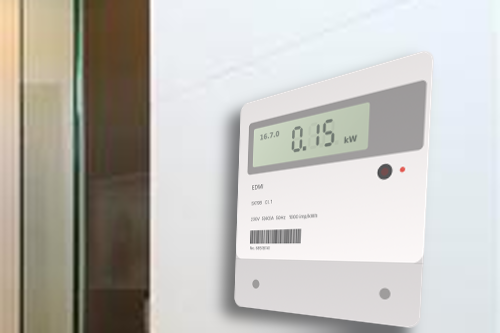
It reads 0.15; kW
